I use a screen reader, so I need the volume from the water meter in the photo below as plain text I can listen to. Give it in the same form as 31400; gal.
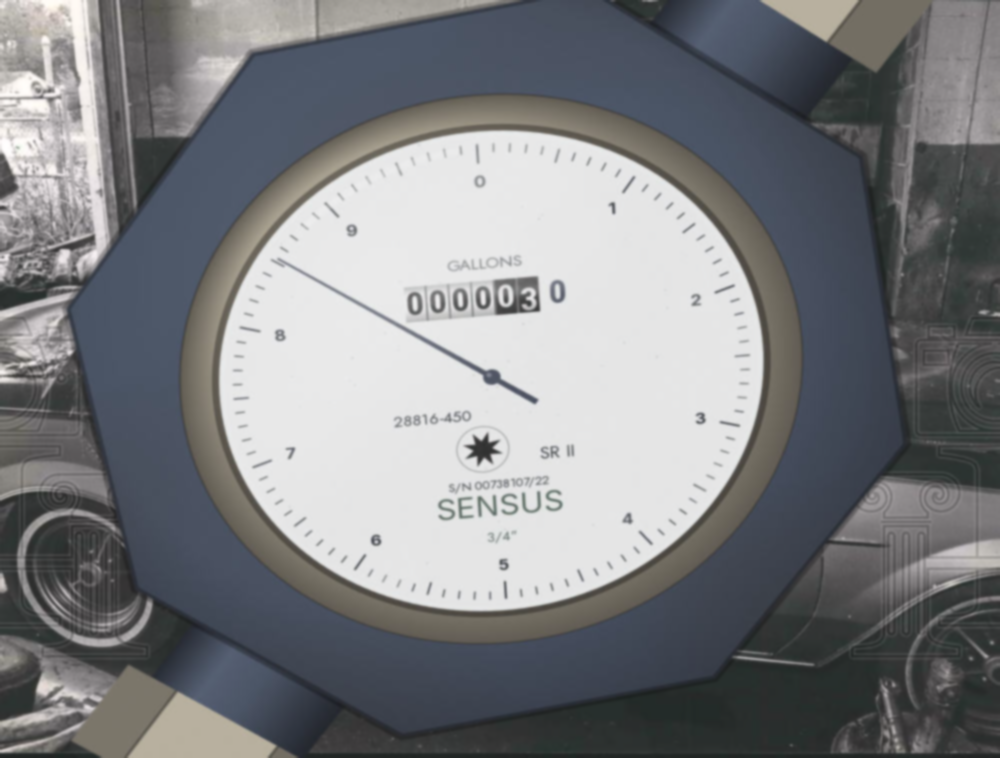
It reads 28.5; gal
